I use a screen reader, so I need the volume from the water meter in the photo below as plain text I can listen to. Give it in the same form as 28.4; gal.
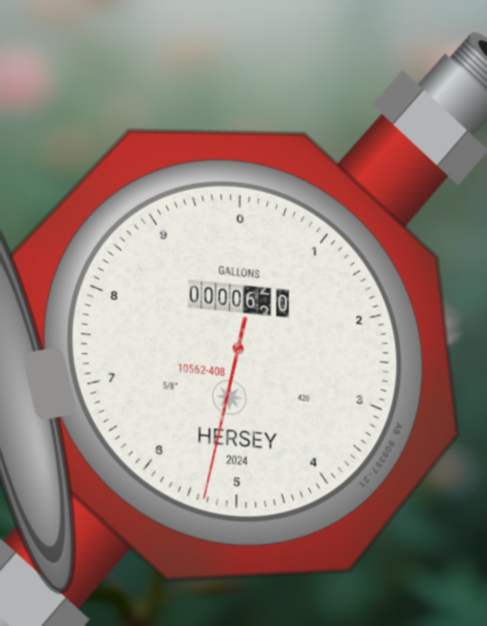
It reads 625.3; gal
